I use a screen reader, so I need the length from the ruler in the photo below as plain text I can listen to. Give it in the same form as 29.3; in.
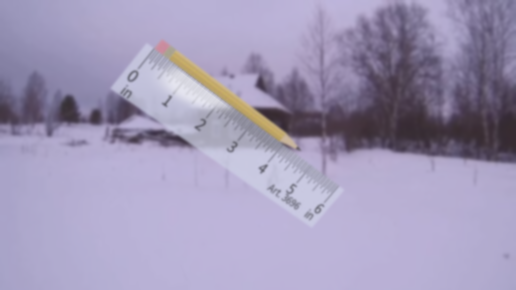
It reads 4.5; in
